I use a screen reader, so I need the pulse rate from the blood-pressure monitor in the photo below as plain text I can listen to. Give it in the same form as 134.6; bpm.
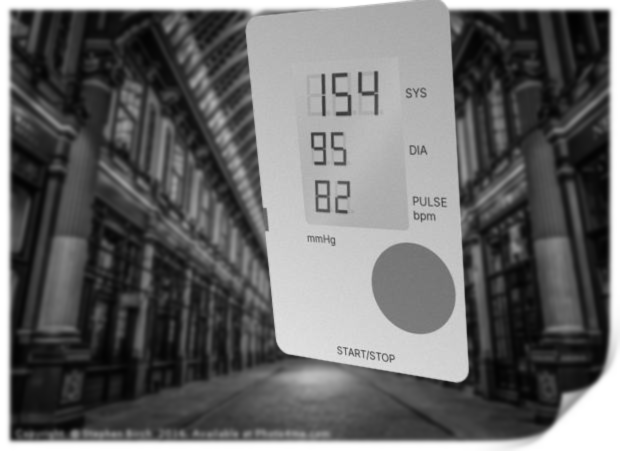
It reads 82; bpm
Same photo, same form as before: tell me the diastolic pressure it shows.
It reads 95; mmHg
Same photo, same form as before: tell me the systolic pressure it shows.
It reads 154; mmHg
